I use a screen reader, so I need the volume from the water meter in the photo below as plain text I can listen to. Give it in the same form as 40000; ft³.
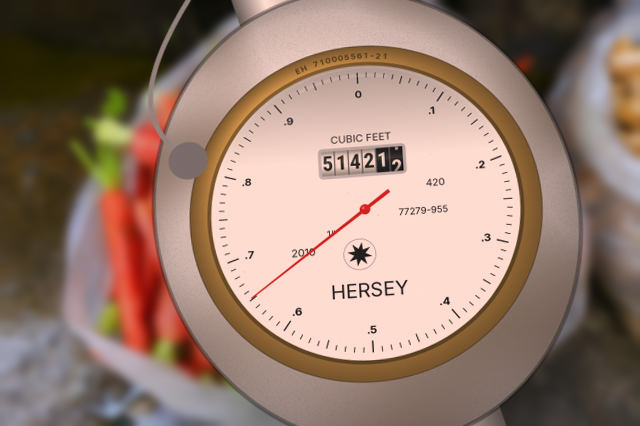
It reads 514211.65; ft³
